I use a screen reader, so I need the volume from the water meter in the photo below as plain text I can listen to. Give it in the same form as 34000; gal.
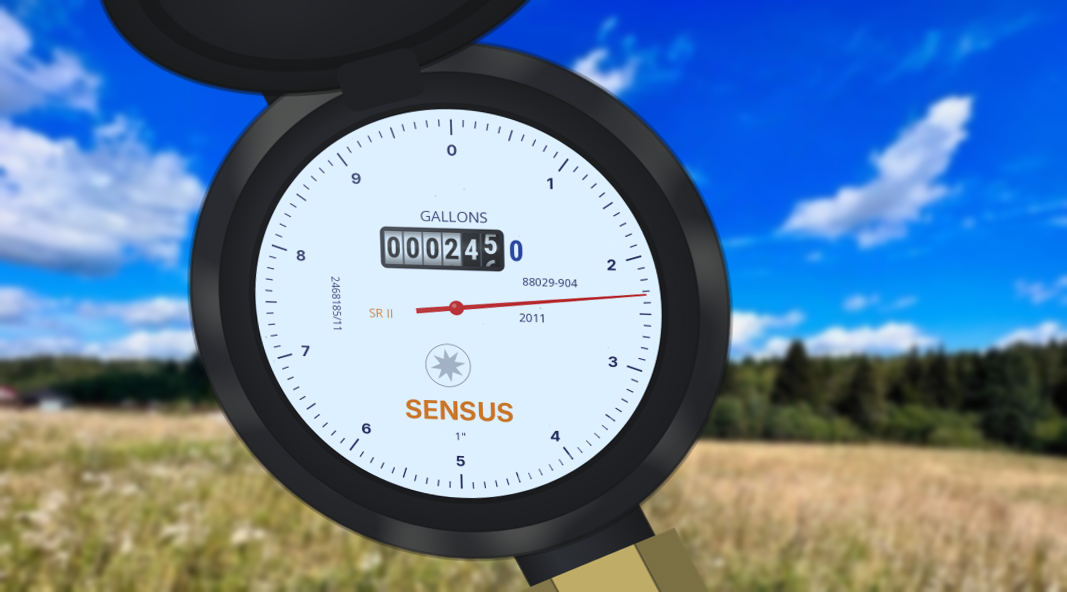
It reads 2452.3; gal
